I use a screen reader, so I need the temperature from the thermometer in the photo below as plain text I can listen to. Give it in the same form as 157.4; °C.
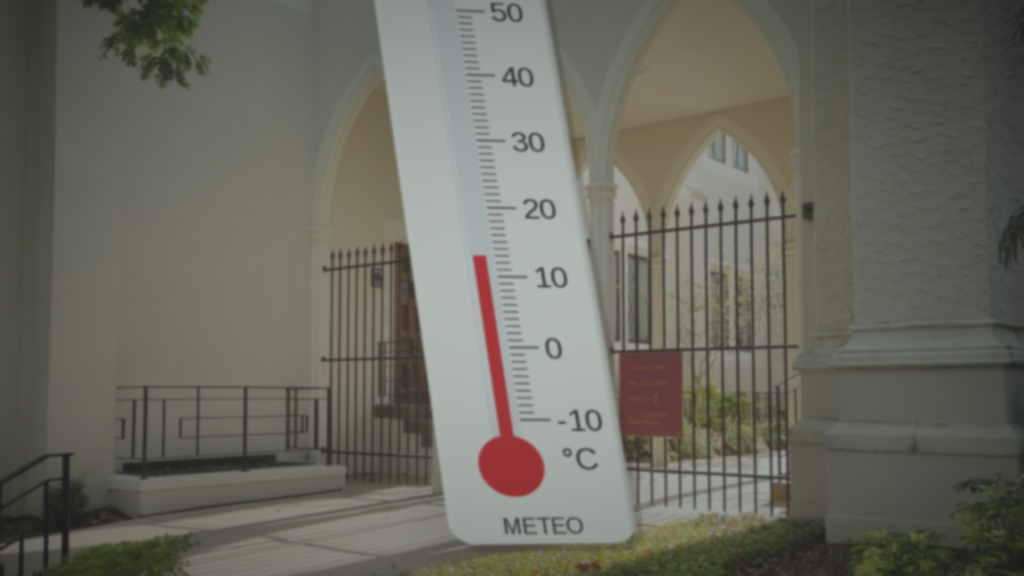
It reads 13; °C
